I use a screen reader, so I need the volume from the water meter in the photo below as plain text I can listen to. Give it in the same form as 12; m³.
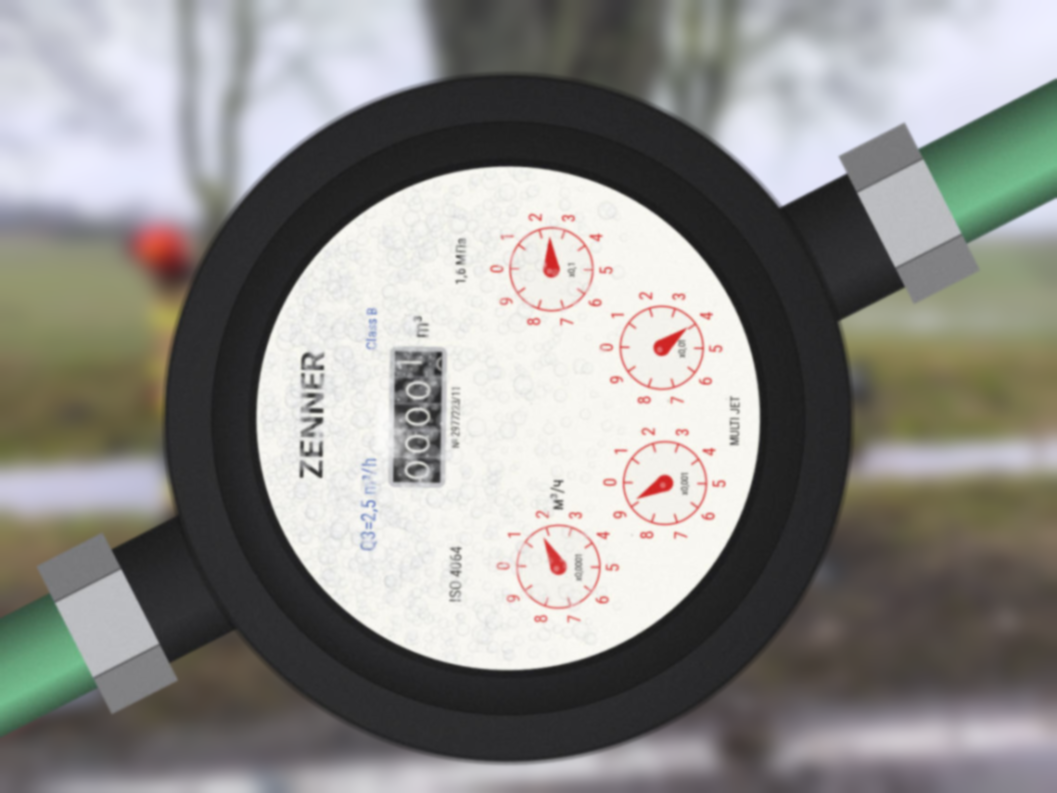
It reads 1.2391; m³
